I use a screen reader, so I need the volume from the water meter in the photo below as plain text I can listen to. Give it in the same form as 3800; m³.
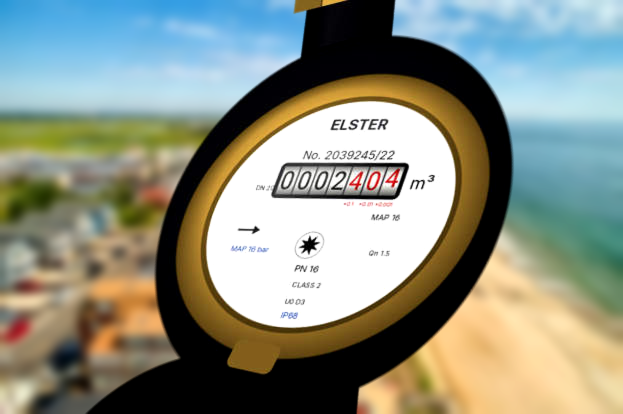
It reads 2.404; m³
